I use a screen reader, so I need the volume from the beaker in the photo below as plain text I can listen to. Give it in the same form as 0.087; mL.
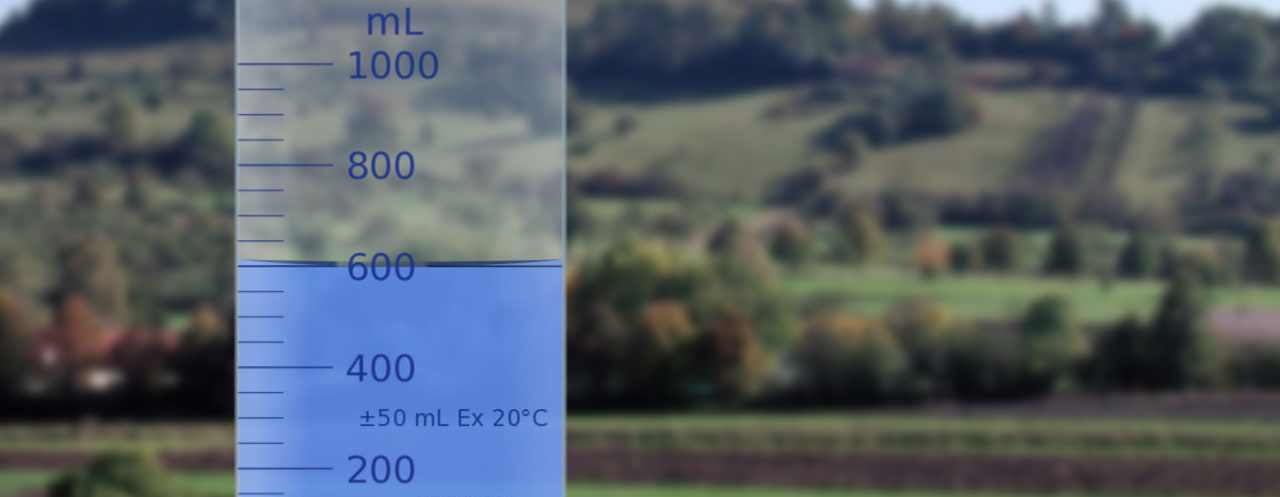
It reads 600; mL
